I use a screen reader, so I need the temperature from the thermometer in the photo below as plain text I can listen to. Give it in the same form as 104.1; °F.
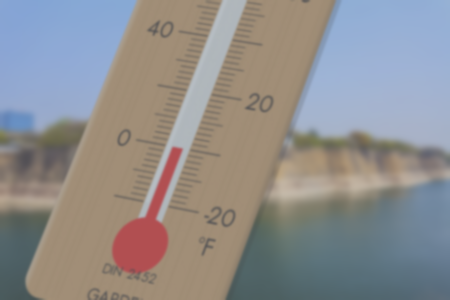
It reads 0; °F
